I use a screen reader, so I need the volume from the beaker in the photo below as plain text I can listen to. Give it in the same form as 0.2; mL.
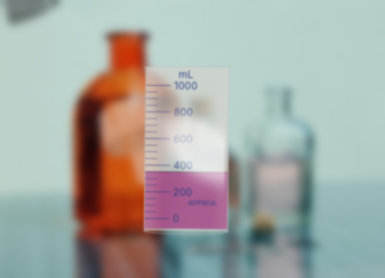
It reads 350; mL
